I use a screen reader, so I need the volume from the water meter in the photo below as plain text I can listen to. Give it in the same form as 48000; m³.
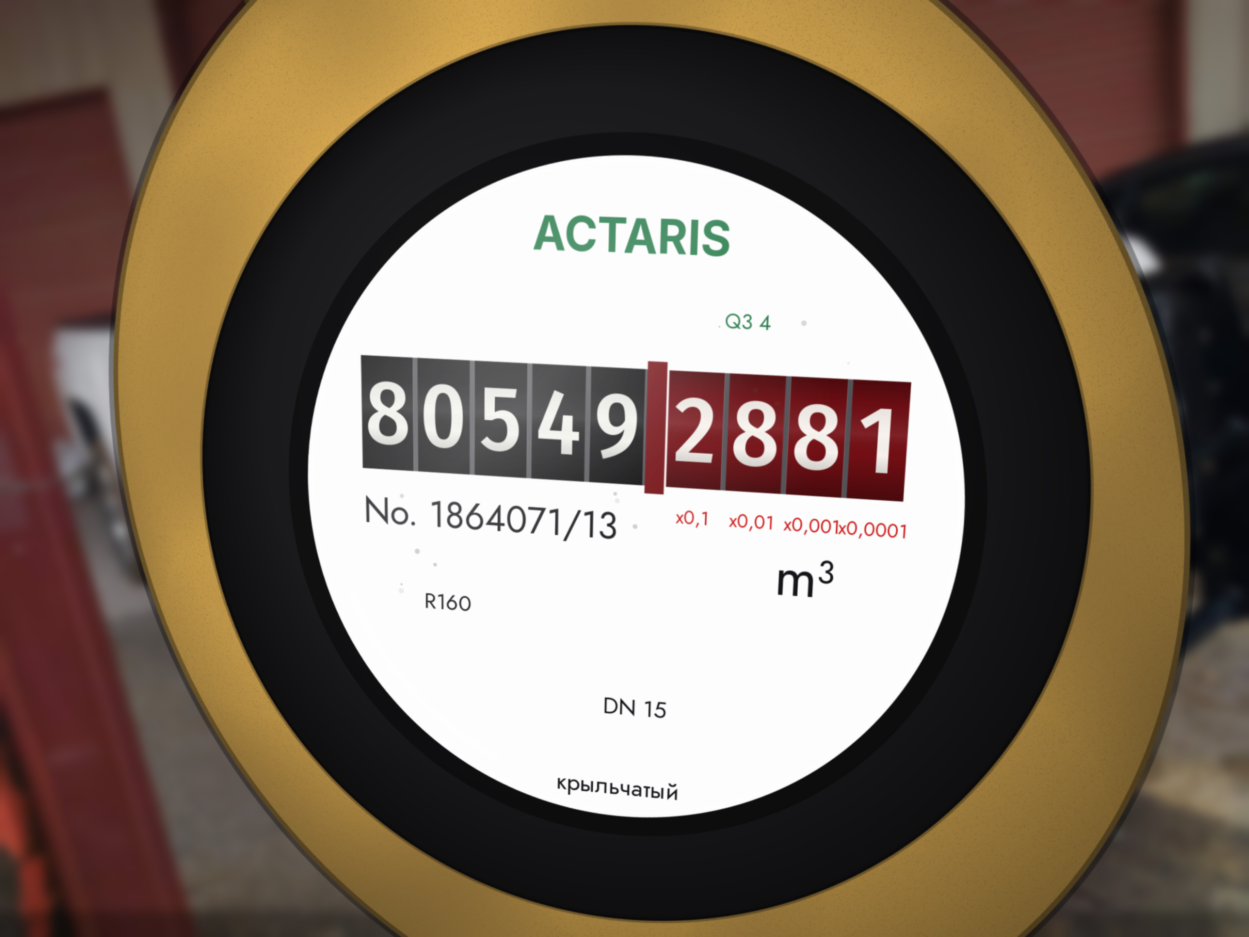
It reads 80549.2881; m³
